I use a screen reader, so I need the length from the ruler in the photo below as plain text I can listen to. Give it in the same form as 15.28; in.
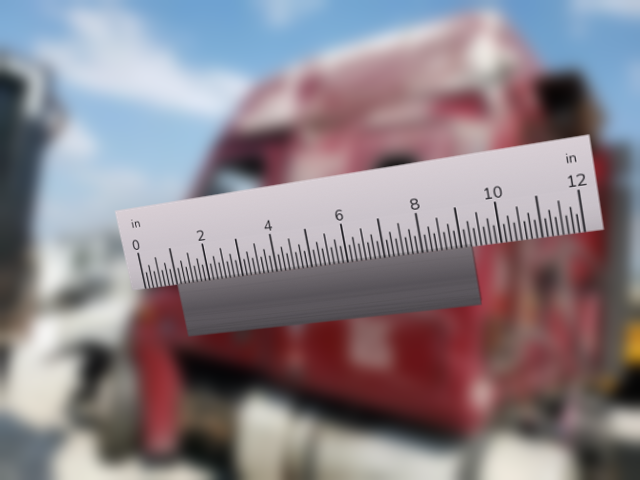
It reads 8.25; in
